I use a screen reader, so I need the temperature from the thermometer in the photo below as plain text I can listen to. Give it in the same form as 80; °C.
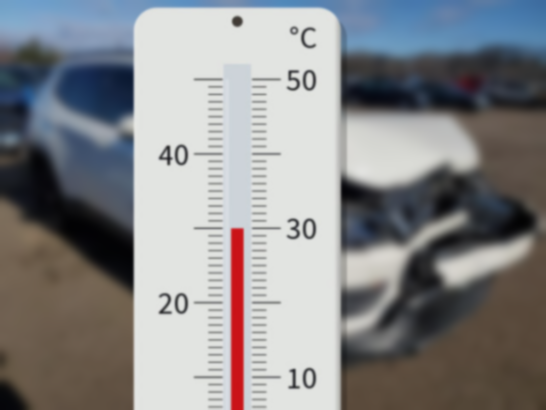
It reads 30; °C
